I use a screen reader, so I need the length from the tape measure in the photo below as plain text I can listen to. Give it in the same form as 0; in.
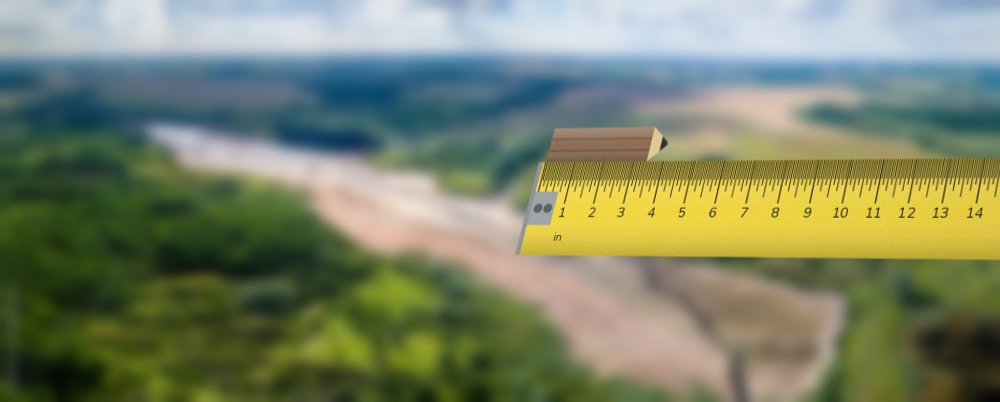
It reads 4; in
